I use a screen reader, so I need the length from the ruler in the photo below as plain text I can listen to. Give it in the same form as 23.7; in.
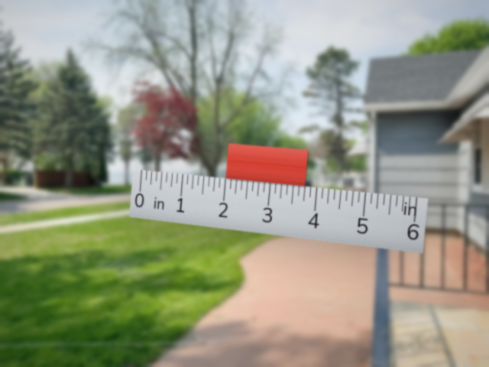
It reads 1.75; in
